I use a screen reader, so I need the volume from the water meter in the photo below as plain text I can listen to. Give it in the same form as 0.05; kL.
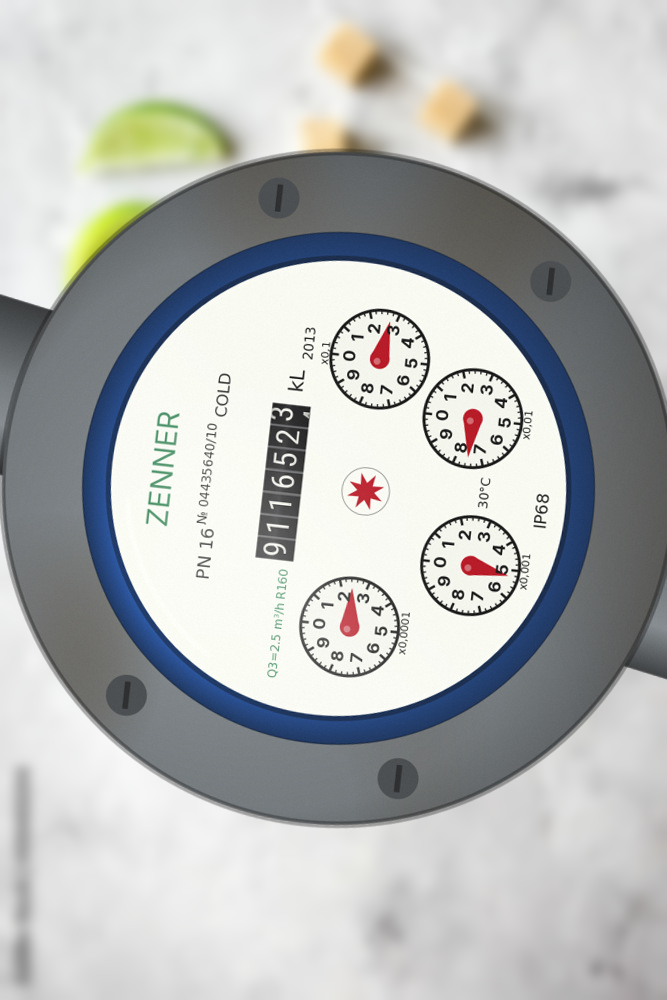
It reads 9116523.2752; kL
